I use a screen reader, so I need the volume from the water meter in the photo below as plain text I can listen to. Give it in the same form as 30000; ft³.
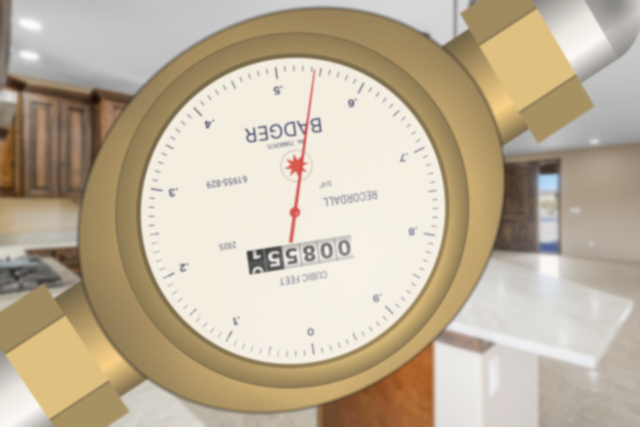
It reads 8550.54; ft³
